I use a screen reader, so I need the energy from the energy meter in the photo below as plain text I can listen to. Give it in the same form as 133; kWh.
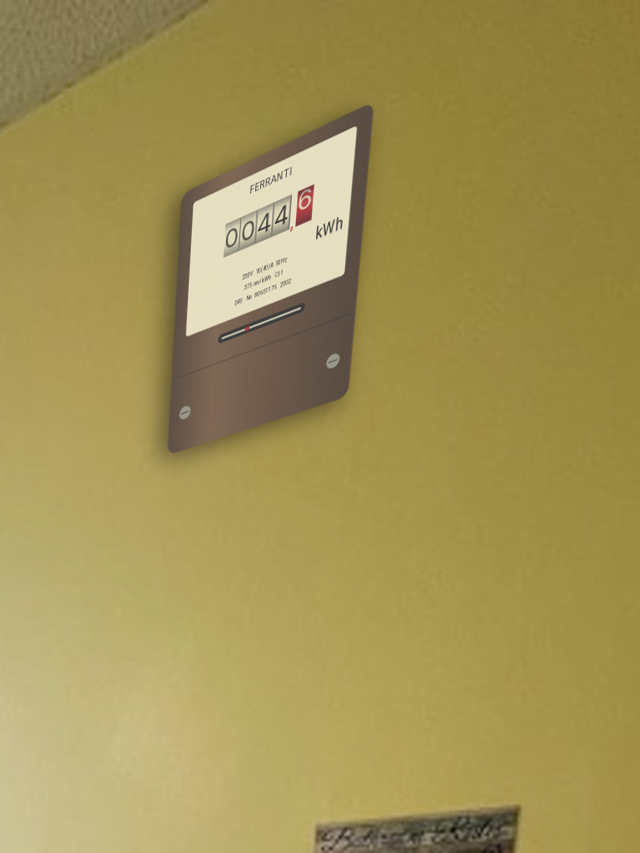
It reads 44.6; kWh
